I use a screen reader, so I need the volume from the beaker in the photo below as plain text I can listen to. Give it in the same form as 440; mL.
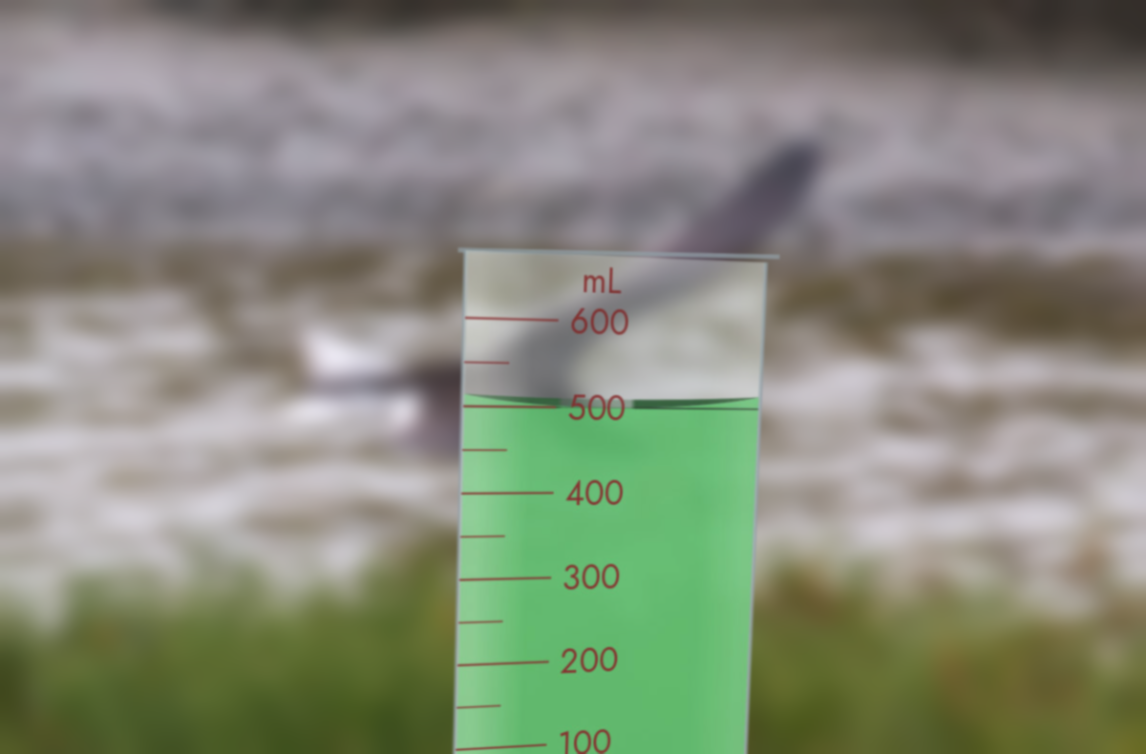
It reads 500; mL
